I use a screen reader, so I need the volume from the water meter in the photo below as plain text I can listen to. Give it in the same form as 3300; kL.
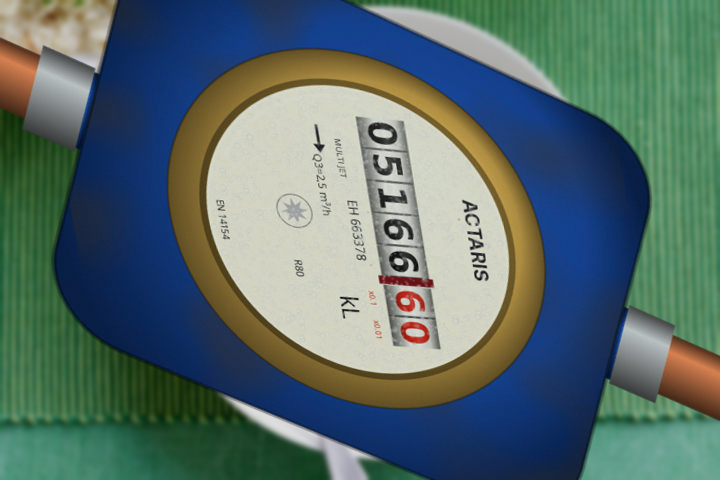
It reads 5166.60; kL
